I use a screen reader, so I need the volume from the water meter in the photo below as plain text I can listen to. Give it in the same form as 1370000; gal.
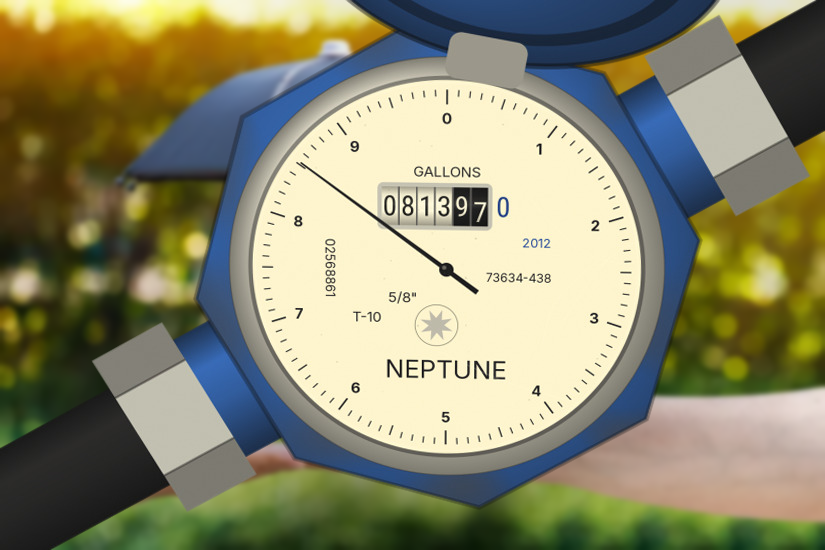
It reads 813968.5; gal
